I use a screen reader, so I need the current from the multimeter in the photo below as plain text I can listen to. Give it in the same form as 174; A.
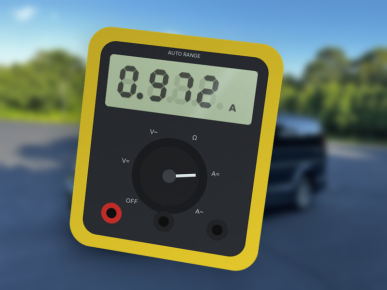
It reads 0.972; A
